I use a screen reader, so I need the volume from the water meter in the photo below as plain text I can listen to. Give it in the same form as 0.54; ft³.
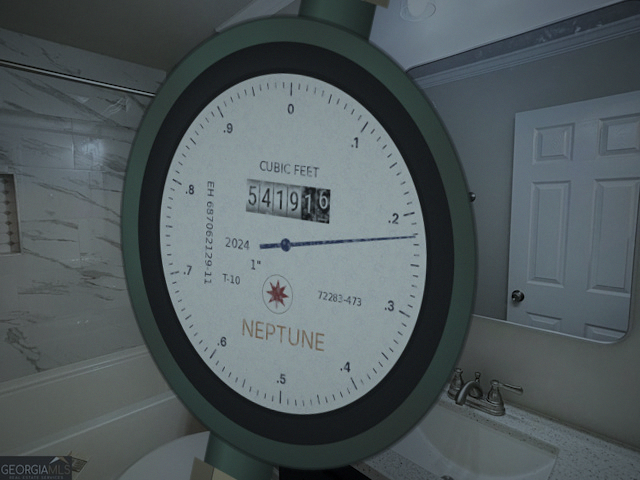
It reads 541916.22; ft³
